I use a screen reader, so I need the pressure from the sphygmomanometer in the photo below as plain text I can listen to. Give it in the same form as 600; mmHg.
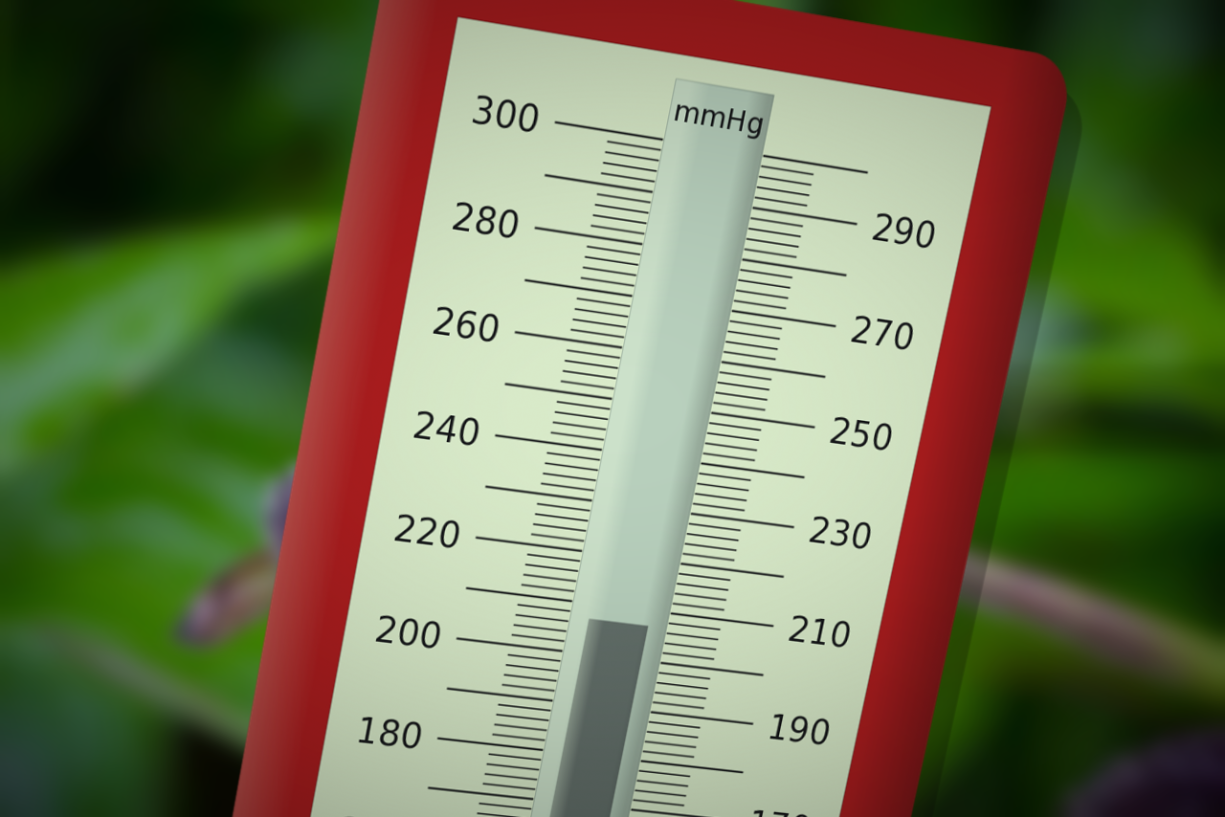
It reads 207; mmHg
